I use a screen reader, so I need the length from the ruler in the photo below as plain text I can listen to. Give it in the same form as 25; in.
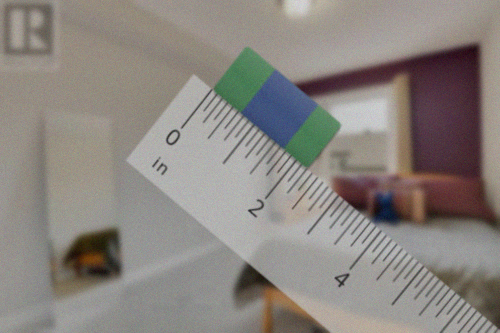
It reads 2.25; in
